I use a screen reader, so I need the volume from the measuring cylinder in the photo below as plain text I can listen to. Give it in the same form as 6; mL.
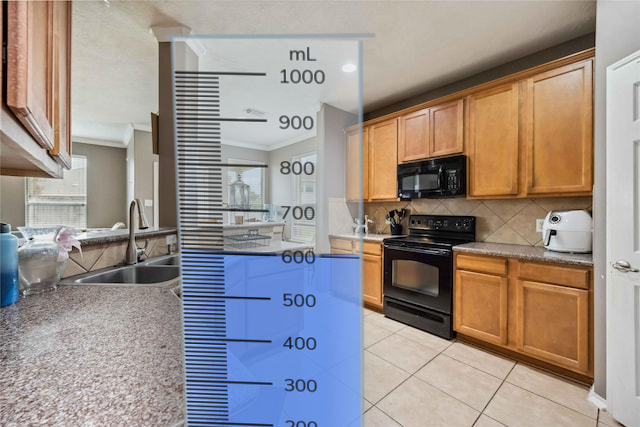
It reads 600; mL
